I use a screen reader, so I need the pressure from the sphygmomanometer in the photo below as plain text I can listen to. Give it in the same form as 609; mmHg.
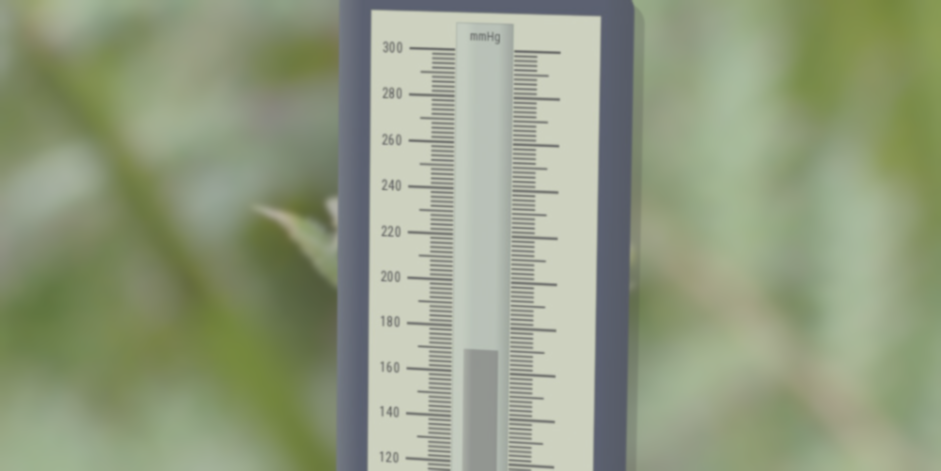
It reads 170; mmHg
